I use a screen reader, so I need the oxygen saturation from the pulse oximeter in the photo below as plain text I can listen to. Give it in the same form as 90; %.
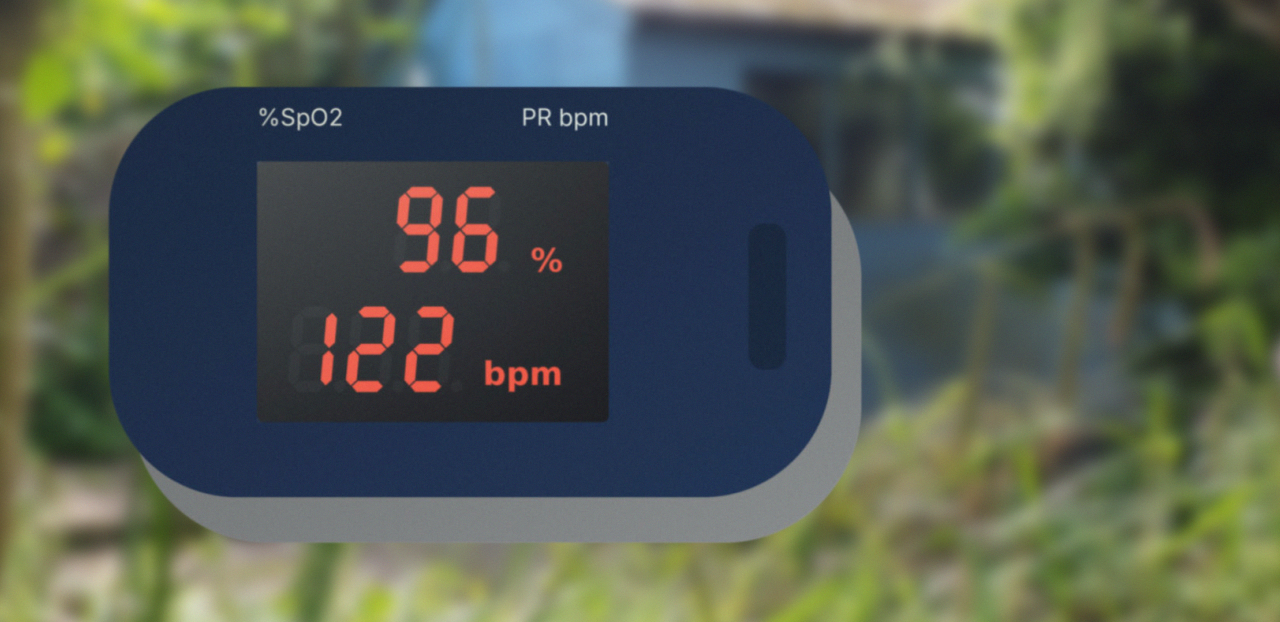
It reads 96; %
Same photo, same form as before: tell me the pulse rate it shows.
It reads 122; bpm
